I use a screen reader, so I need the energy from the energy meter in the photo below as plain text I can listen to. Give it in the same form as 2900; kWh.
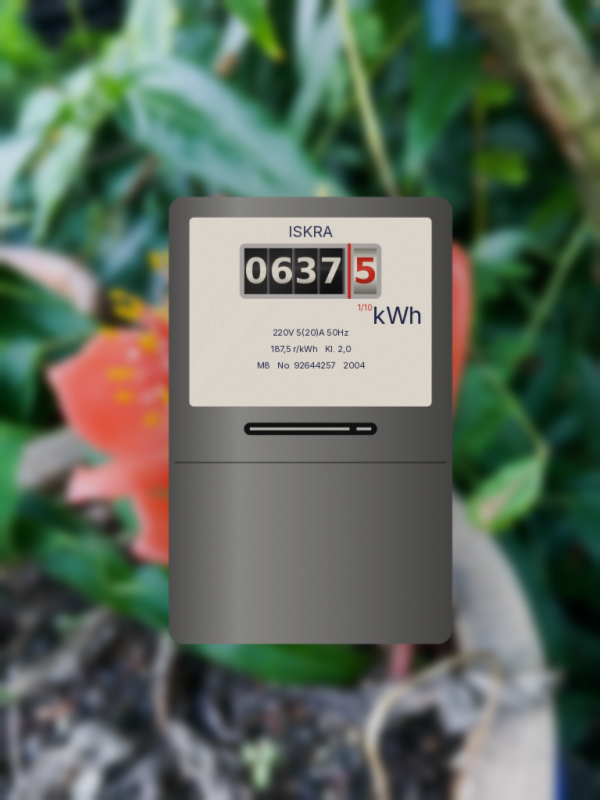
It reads 637.5; kWh
